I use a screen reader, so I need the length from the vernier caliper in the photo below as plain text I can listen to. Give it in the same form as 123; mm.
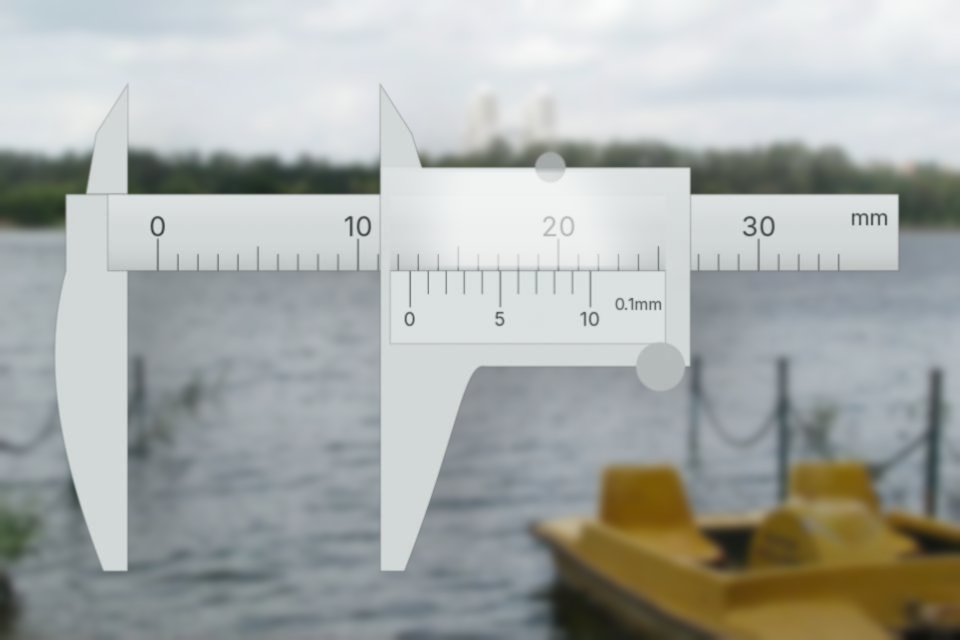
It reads 12.6; mm
